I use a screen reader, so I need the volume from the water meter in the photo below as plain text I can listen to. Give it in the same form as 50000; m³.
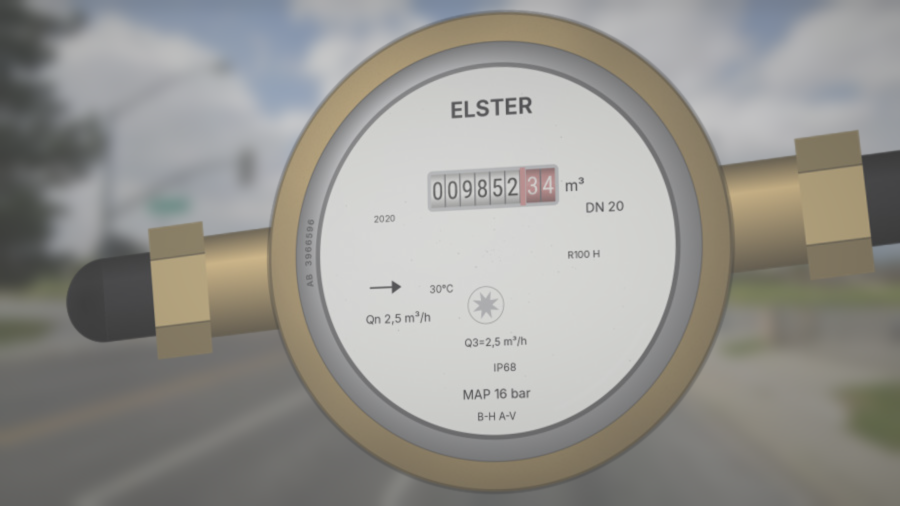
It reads 9852.34; m³
